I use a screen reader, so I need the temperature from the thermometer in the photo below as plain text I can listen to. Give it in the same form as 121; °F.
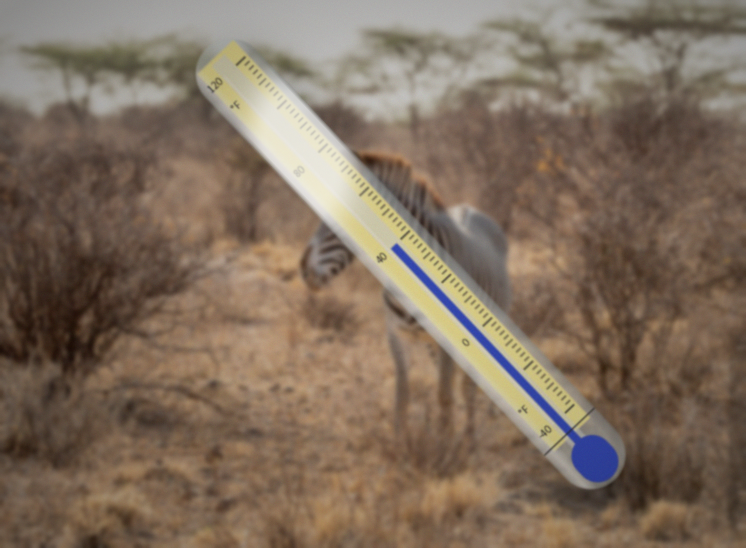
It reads 40; °F
